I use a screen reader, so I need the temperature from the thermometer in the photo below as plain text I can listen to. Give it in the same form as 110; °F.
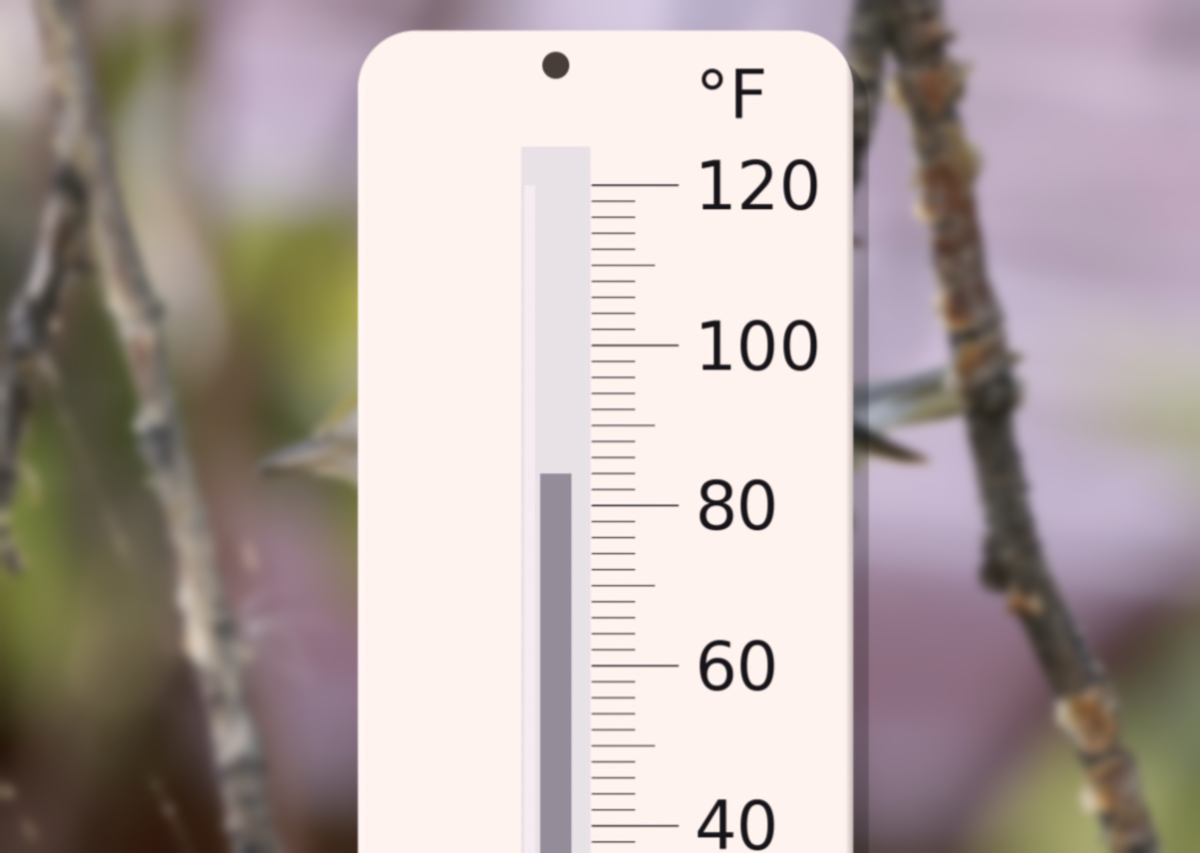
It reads 84; °F
